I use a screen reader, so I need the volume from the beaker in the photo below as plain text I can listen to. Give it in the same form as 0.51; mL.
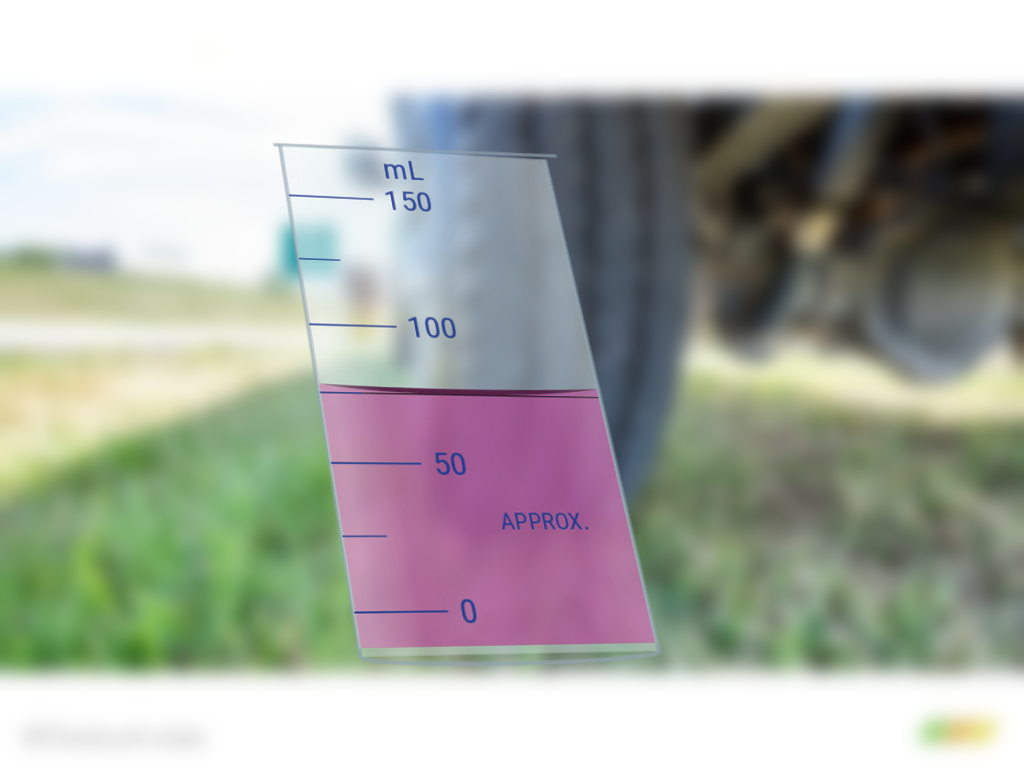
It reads 75; mL
